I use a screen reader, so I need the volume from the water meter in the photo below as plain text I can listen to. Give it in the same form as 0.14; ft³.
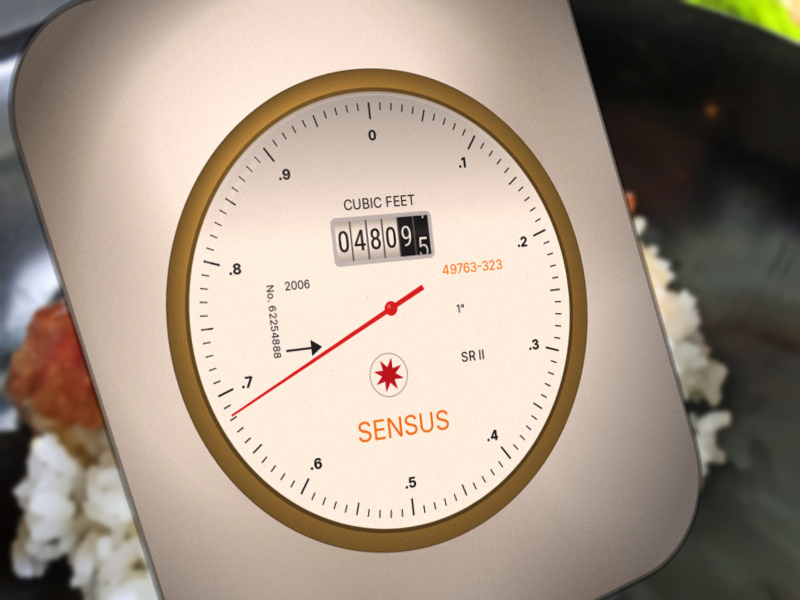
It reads 48094.68; ft³
